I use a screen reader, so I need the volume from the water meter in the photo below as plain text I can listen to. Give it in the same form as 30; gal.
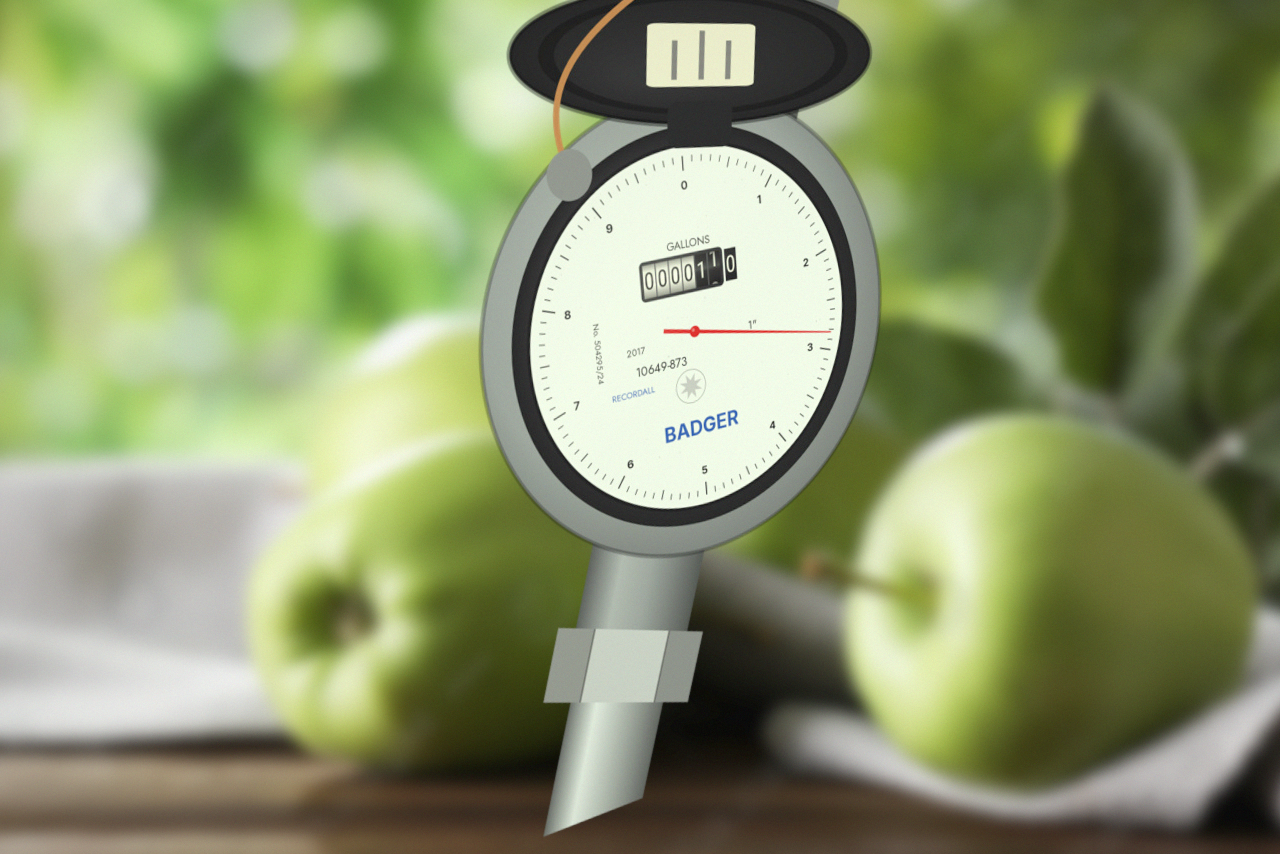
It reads 112.8; gal
